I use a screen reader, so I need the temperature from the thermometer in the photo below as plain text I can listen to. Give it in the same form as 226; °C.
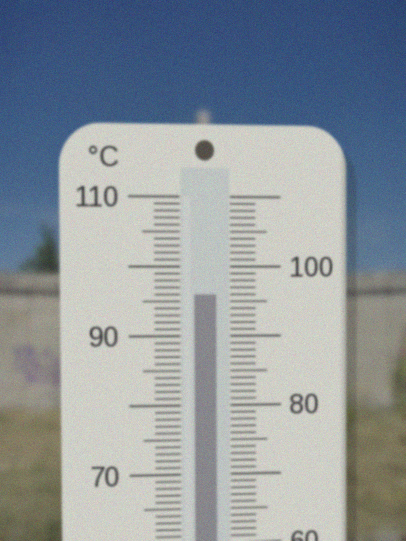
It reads 96; °C
